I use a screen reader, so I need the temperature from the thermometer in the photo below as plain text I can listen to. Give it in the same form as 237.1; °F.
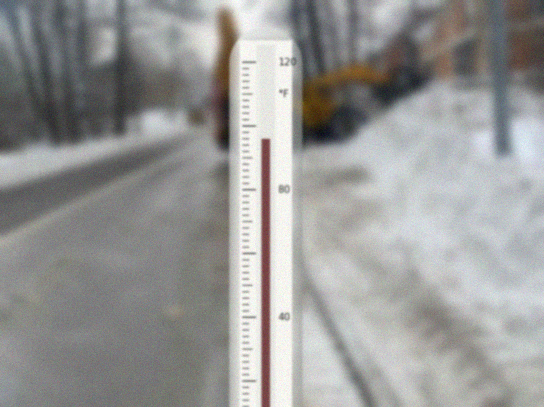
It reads 96; °F
